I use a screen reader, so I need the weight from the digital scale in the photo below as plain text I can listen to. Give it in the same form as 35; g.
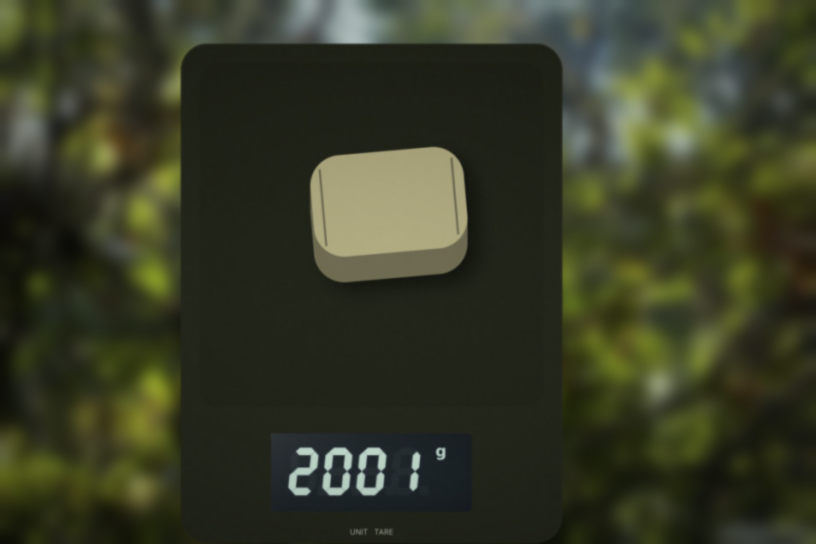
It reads 2001; g
